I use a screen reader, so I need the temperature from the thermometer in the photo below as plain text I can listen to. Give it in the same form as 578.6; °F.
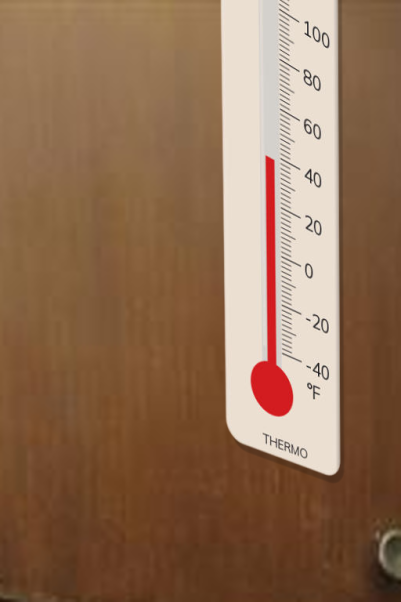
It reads 38; °F
